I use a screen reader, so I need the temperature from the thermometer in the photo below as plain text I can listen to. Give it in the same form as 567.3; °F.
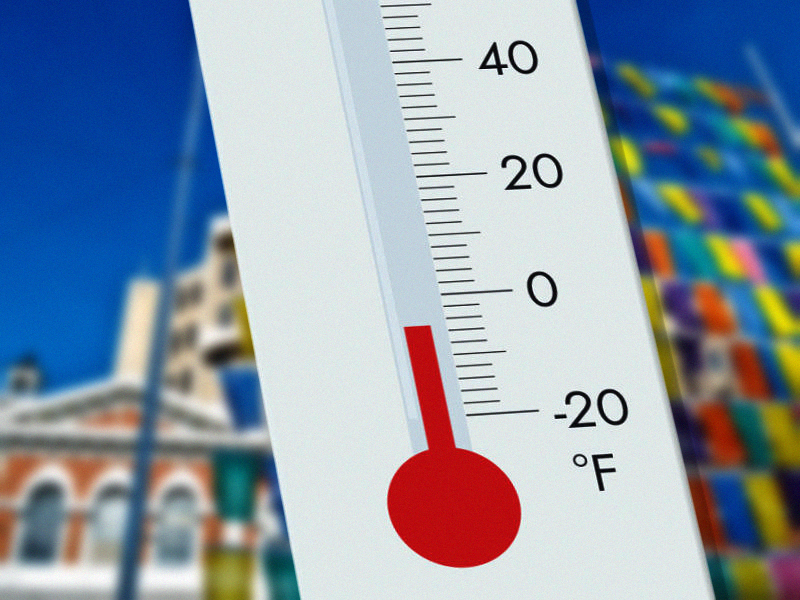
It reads -5; °F
